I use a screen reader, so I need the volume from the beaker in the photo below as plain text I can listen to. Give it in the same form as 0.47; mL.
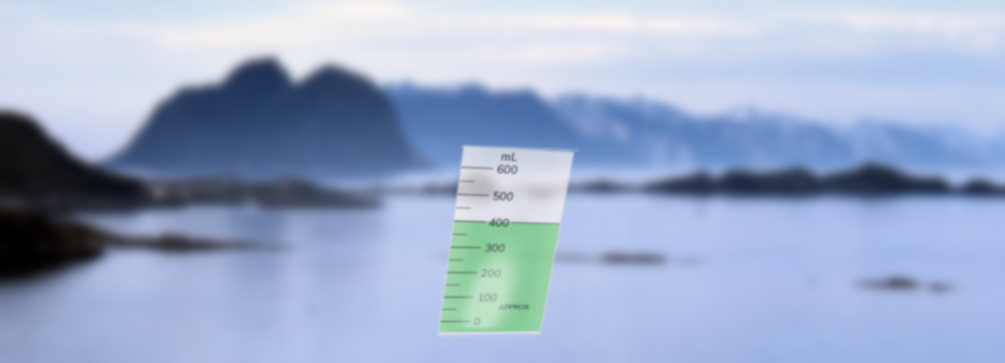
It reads 400; mL
